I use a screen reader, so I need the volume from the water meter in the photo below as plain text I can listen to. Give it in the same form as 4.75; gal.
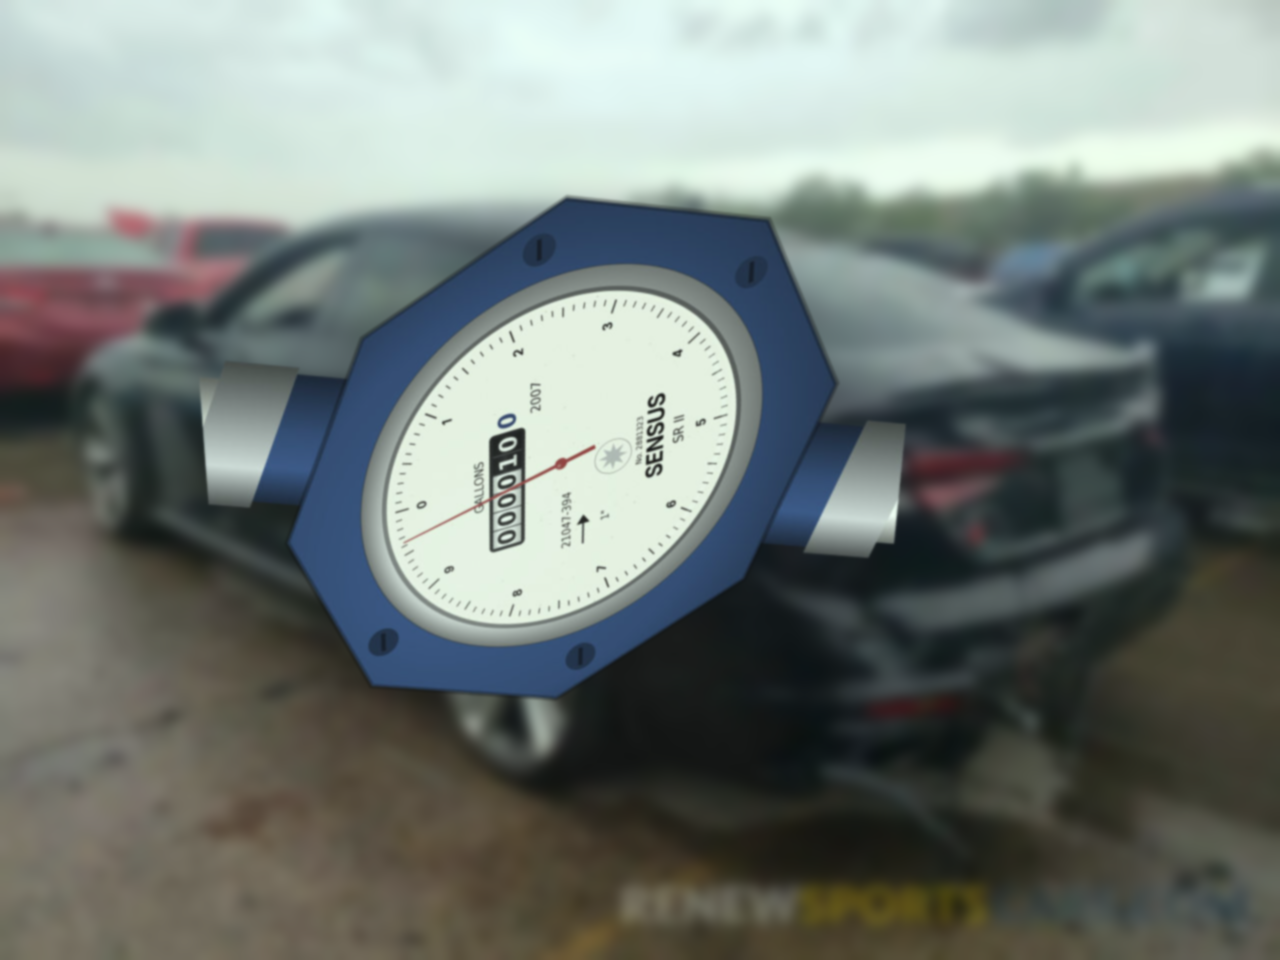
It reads 99.6; gal
